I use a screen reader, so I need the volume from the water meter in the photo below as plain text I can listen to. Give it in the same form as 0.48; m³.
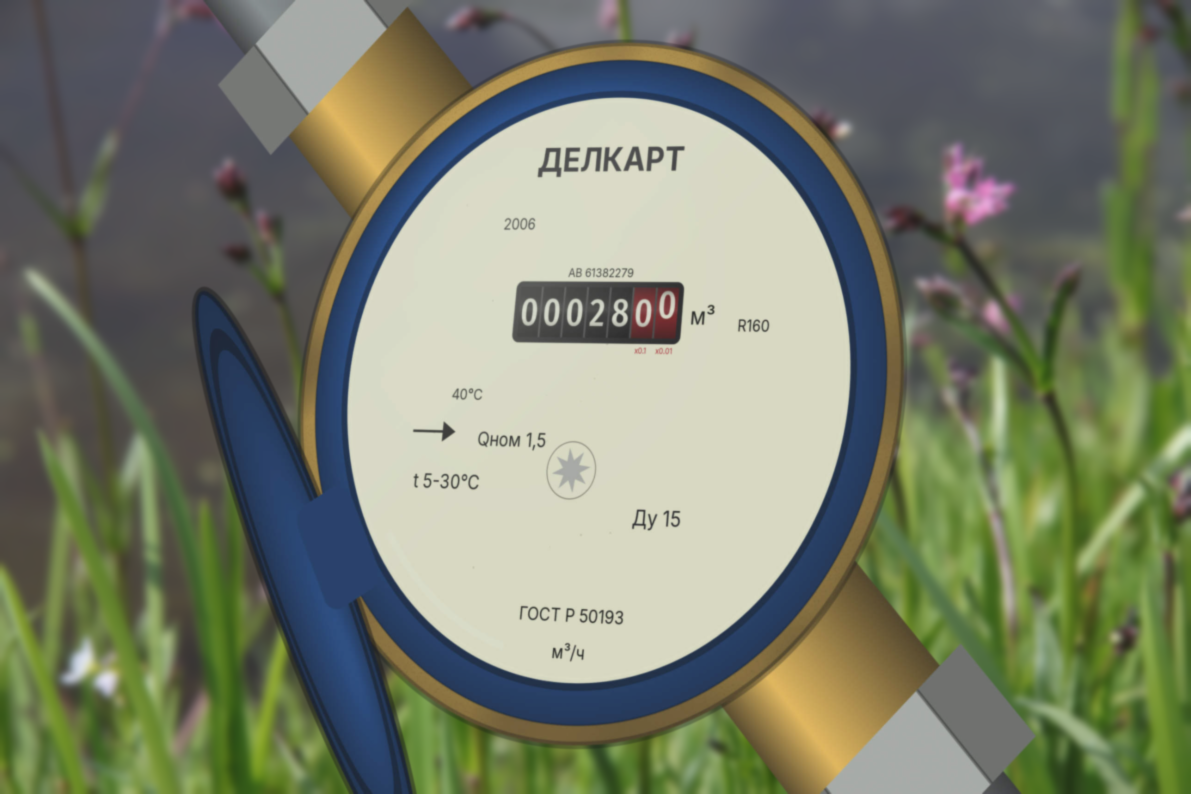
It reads 28.00; m³
